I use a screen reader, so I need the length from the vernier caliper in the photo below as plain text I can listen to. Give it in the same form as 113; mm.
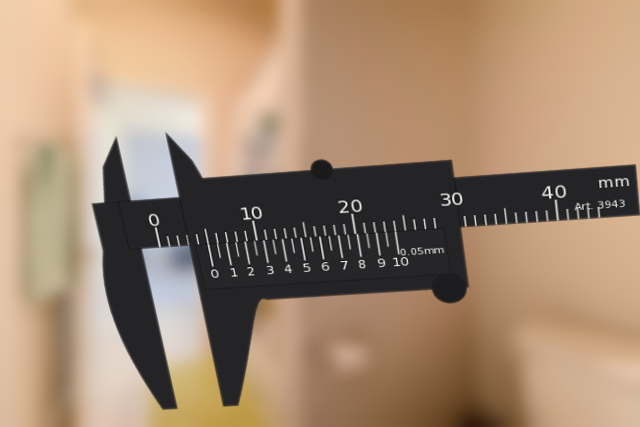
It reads 5.0; mm
